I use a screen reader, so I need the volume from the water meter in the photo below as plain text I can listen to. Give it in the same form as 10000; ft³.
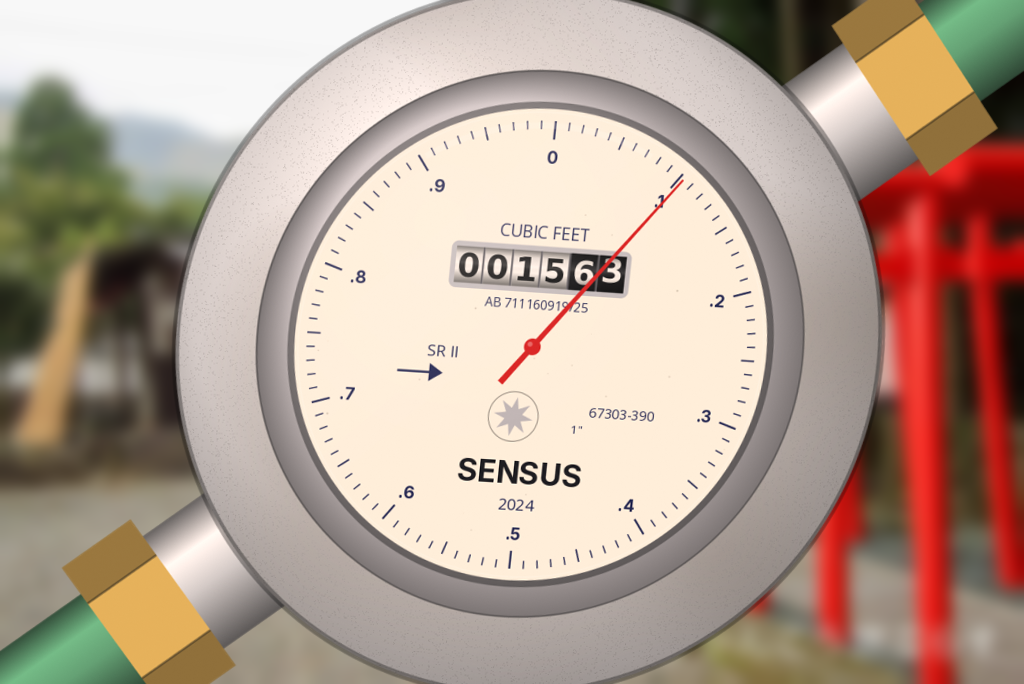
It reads 1563.10; ft³
